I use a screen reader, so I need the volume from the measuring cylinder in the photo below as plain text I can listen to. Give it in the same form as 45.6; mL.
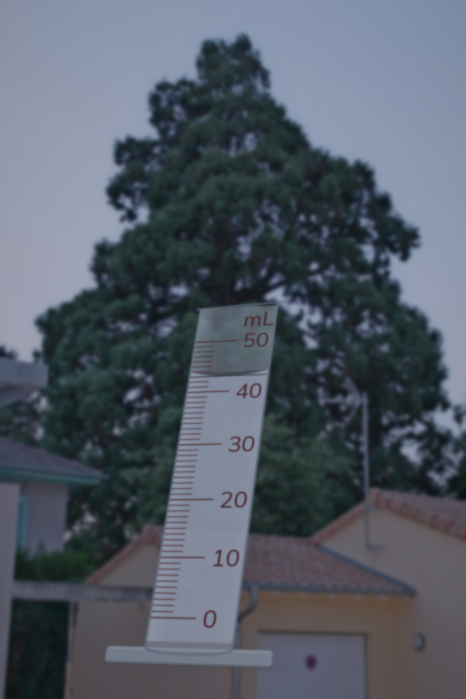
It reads 43; mL
